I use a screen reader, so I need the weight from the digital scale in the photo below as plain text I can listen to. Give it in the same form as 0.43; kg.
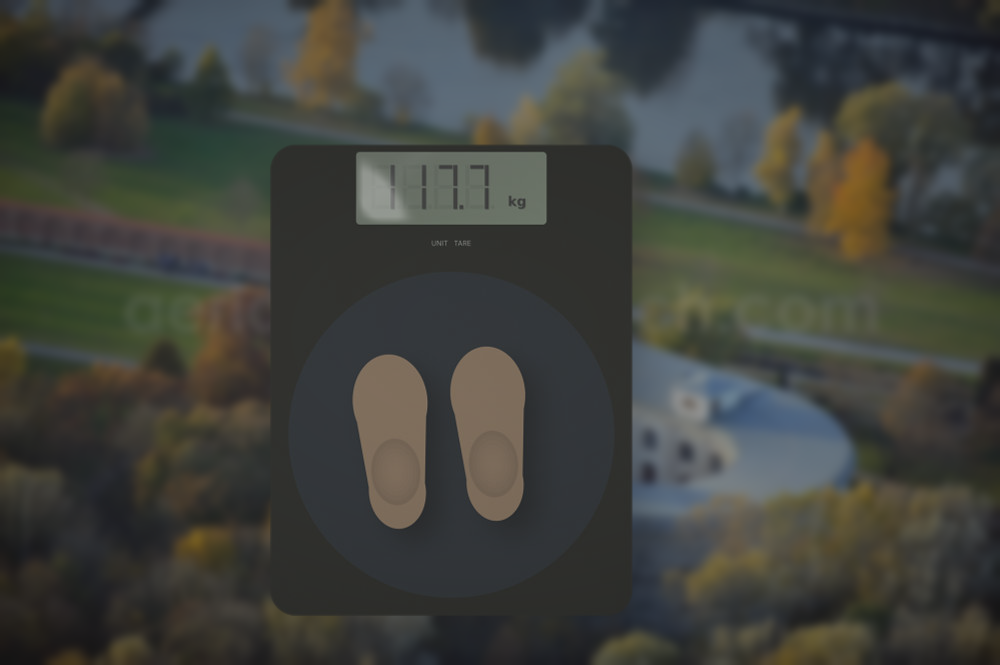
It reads 117.7; kg
